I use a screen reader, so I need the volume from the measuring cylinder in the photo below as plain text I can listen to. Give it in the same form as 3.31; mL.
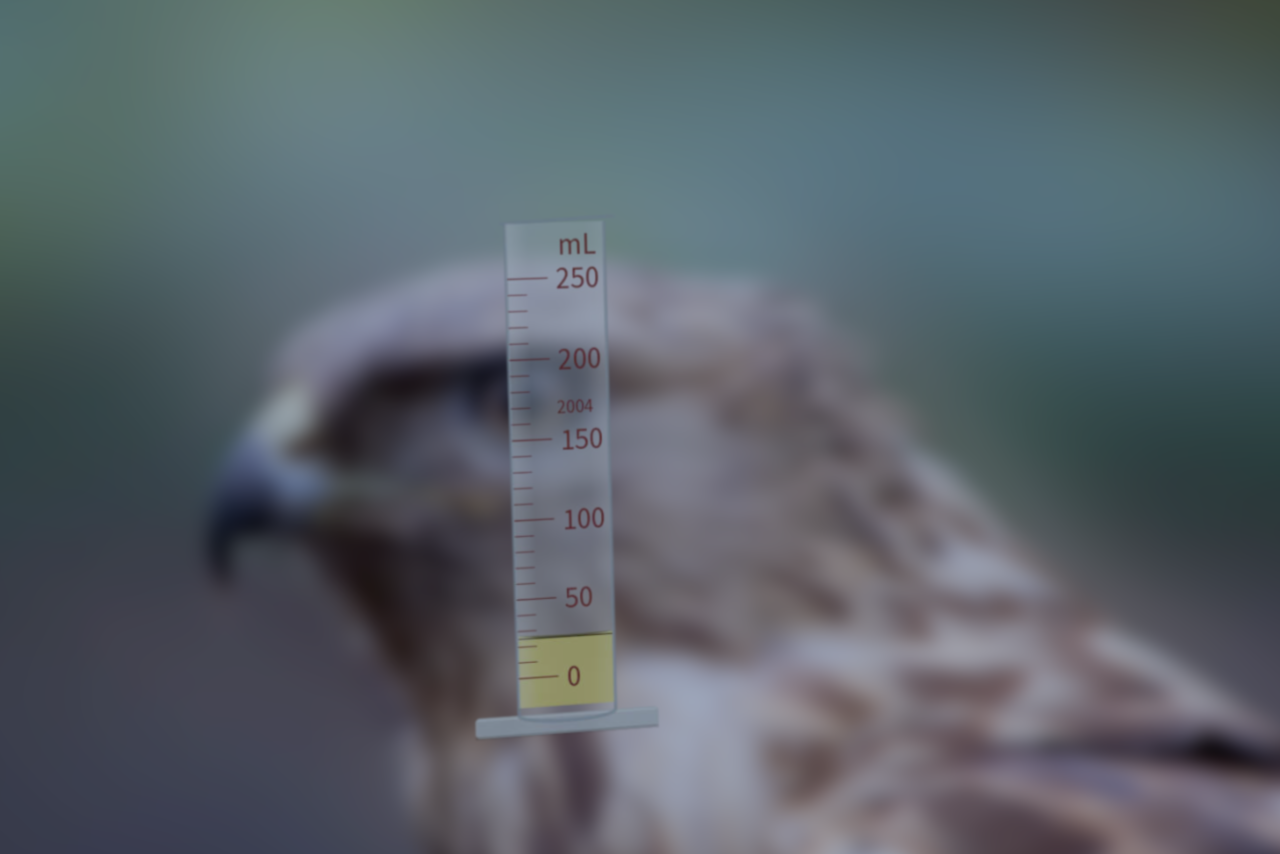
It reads 25; mL
